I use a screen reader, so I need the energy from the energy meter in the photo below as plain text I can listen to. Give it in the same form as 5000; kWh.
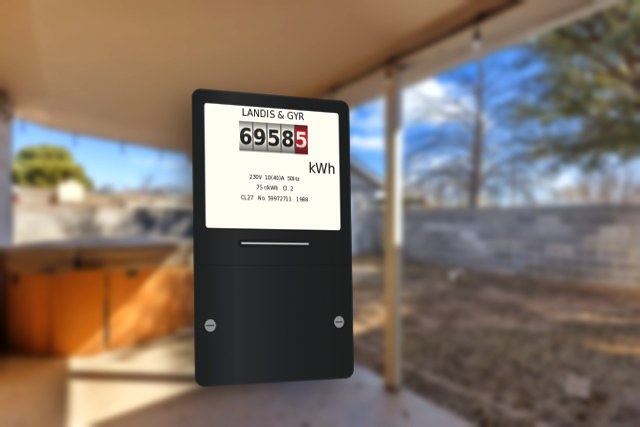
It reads 6958.5; kWh
